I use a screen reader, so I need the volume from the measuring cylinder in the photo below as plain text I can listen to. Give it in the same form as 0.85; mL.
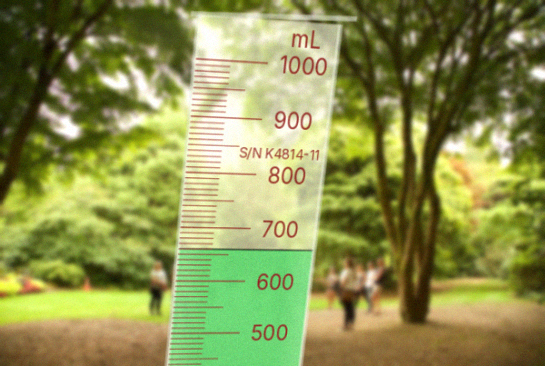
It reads 660; mL
